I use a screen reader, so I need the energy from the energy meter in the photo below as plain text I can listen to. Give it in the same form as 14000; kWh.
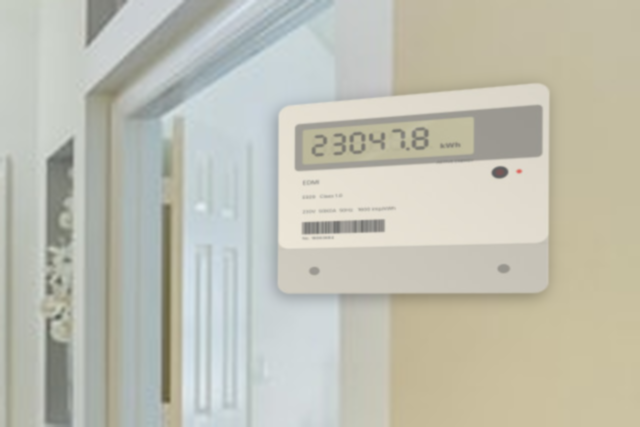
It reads 23047.8; kWh
